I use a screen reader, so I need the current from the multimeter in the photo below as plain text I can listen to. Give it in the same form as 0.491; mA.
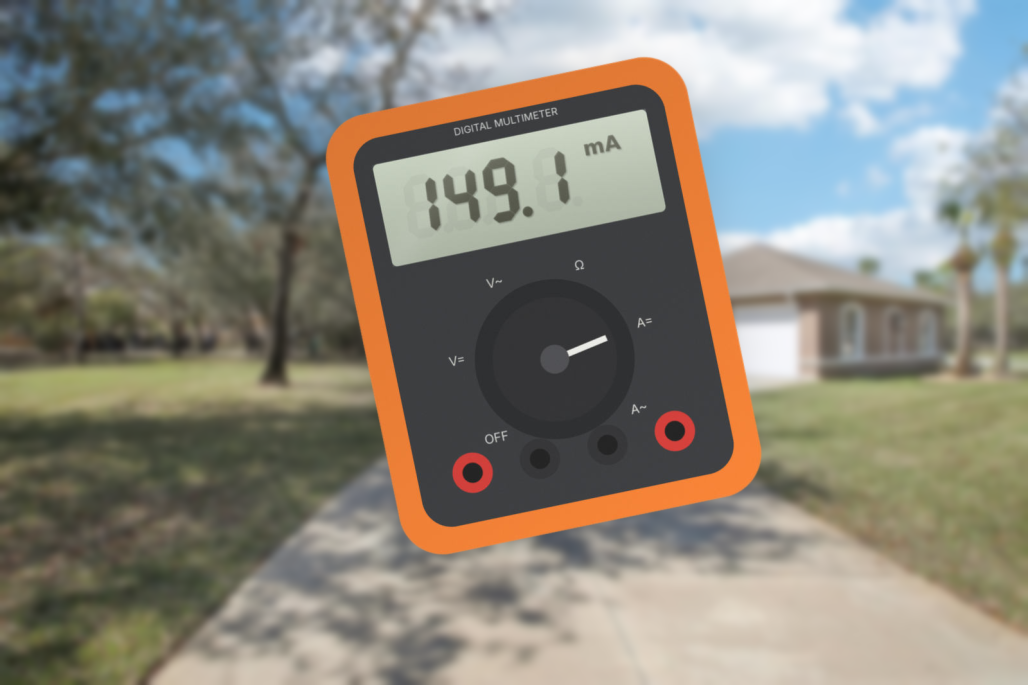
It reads 149.1; mA
